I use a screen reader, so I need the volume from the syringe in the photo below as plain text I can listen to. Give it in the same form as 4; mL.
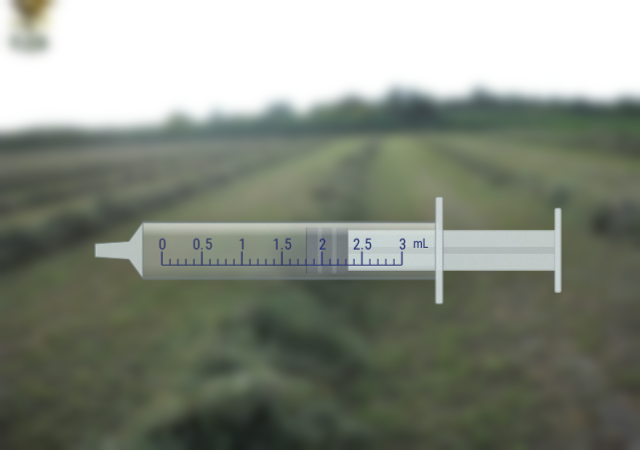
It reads 1.8; mL
